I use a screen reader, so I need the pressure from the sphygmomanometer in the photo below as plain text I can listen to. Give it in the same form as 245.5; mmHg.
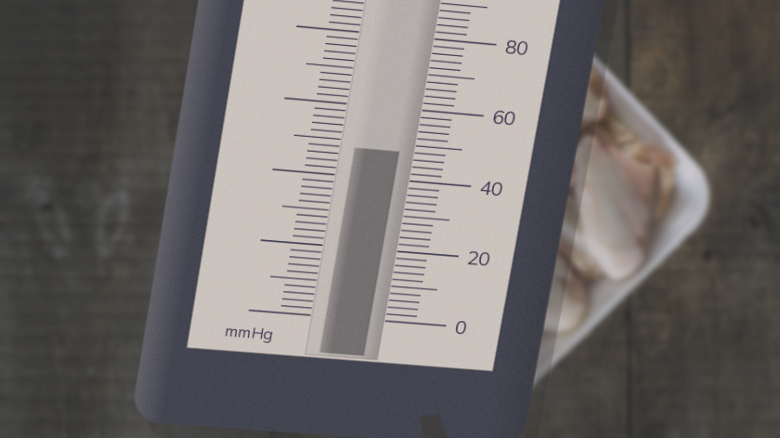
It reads 48; mmHg
